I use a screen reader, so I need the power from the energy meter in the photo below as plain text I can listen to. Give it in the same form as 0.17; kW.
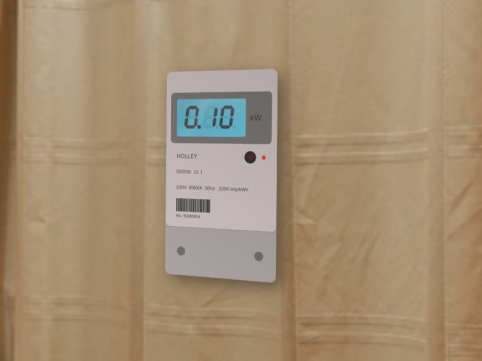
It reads 0.10; kW
